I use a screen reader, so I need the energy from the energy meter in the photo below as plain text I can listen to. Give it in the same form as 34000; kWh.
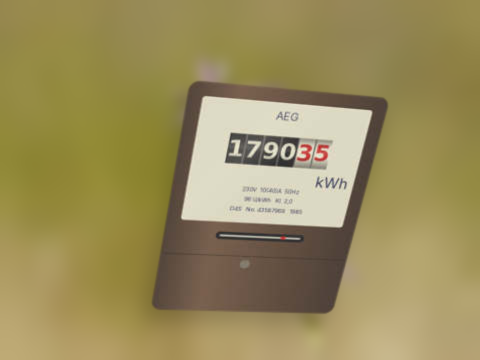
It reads 1790.35; kWh
